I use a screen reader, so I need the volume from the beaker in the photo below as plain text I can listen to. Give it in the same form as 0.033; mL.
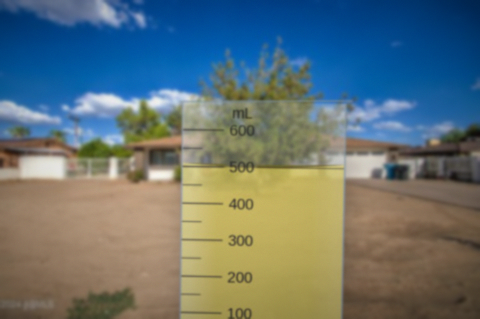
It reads 500; mL
